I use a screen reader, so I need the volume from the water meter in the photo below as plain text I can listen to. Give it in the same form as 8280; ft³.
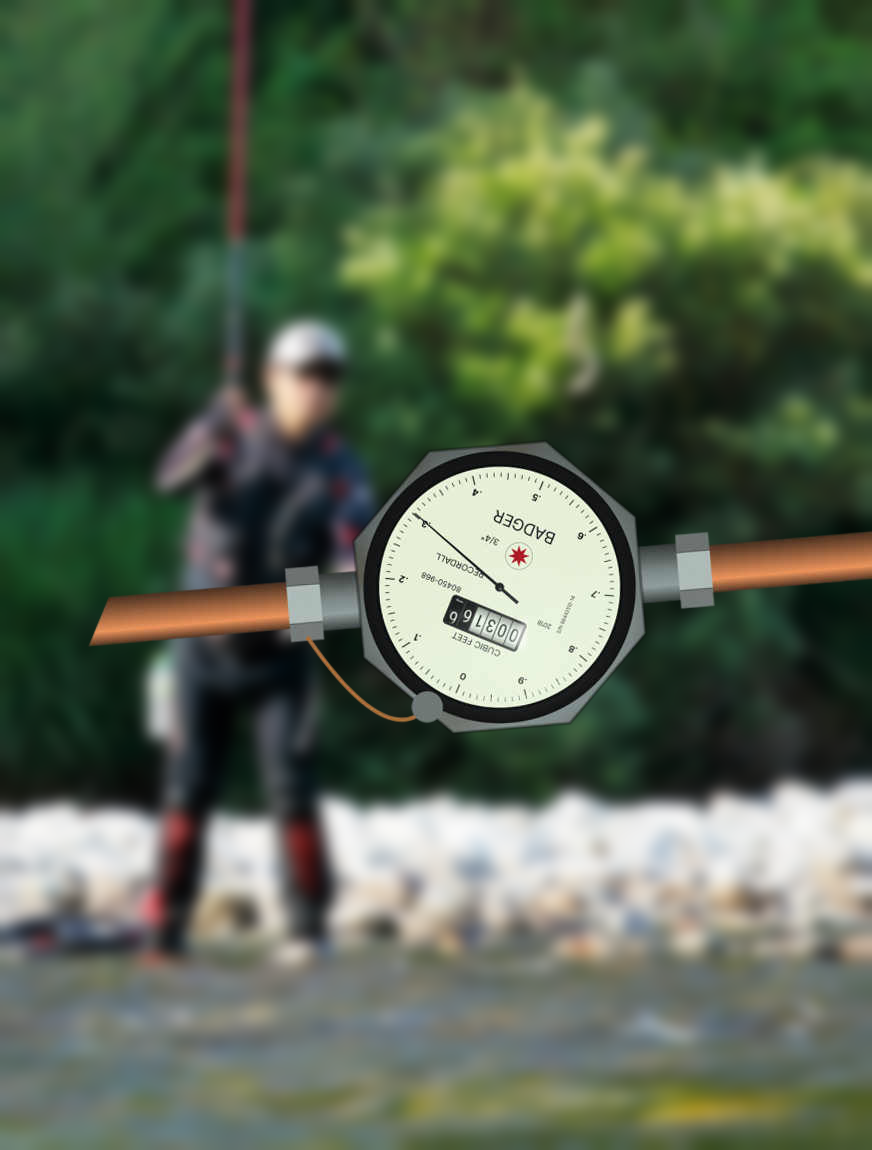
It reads 3166.30; ft³
